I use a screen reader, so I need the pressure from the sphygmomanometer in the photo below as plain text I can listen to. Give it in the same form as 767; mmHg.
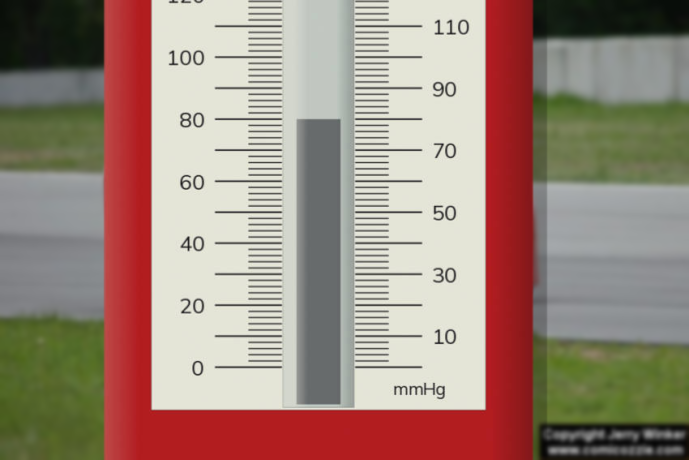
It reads 80; mmHg
